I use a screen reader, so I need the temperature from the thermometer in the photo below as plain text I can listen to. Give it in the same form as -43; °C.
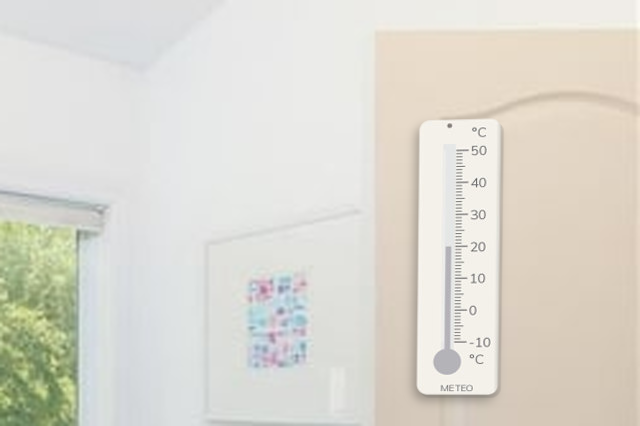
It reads 20; °C
